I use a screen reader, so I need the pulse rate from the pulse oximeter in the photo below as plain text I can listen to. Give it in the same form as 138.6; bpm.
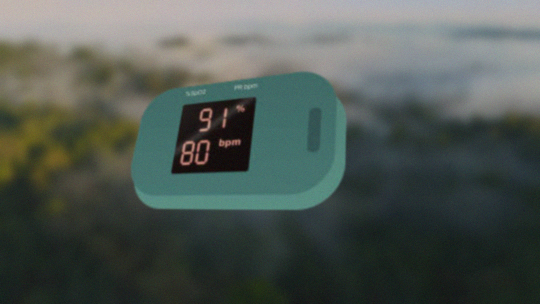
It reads 80; bpm
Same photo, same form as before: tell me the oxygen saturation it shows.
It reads 91; %
